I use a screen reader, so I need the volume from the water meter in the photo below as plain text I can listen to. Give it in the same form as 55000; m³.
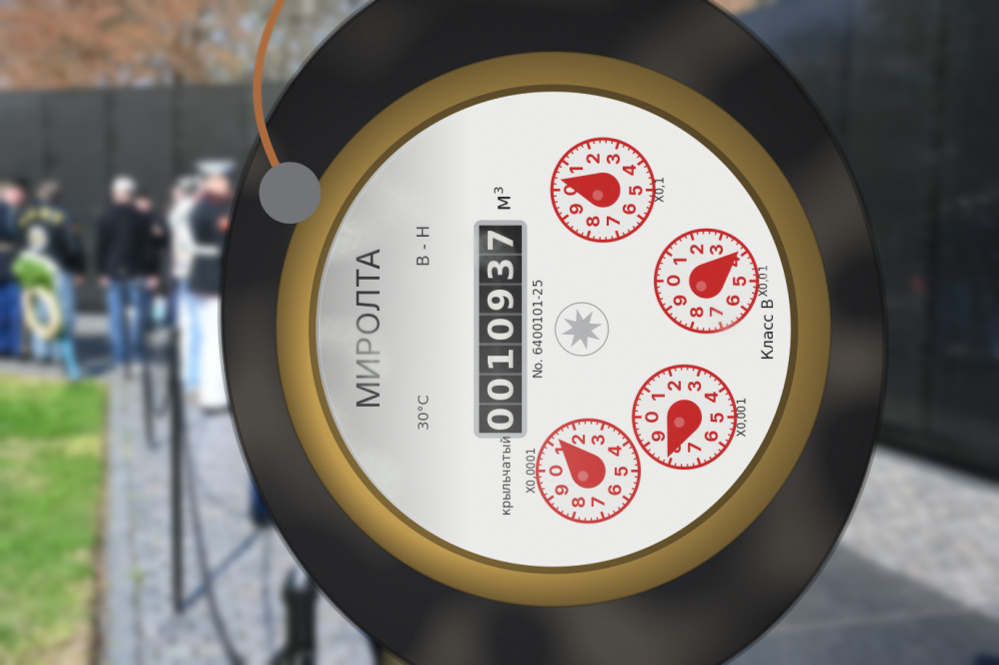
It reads 10937.0381; m³
